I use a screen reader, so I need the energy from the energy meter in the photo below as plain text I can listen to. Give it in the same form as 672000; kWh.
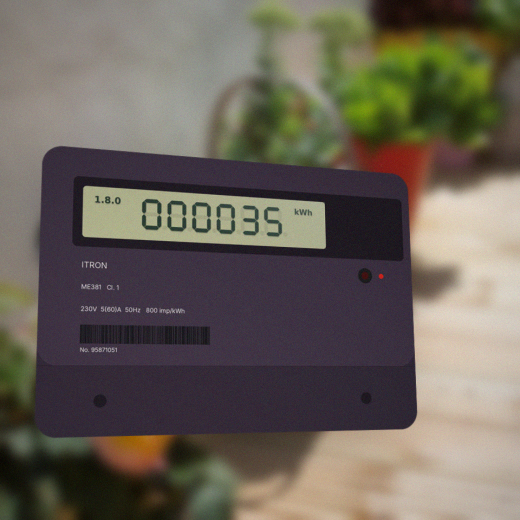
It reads 35; kWh
